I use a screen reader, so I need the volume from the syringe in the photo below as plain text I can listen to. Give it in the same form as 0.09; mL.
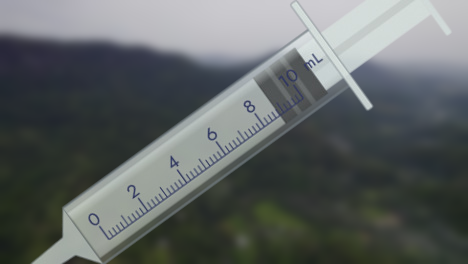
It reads 8.8; mL
